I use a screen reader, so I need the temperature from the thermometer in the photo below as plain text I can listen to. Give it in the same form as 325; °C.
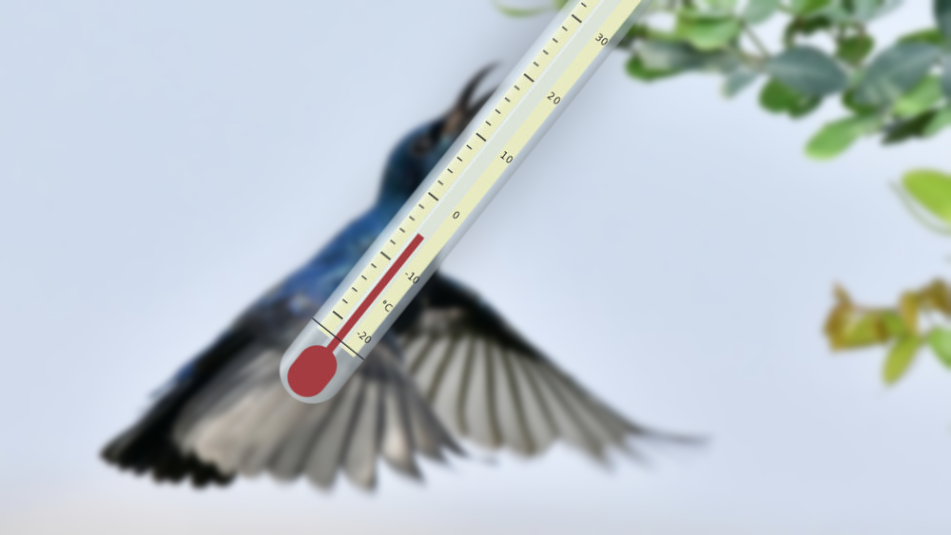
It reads -5; °C
